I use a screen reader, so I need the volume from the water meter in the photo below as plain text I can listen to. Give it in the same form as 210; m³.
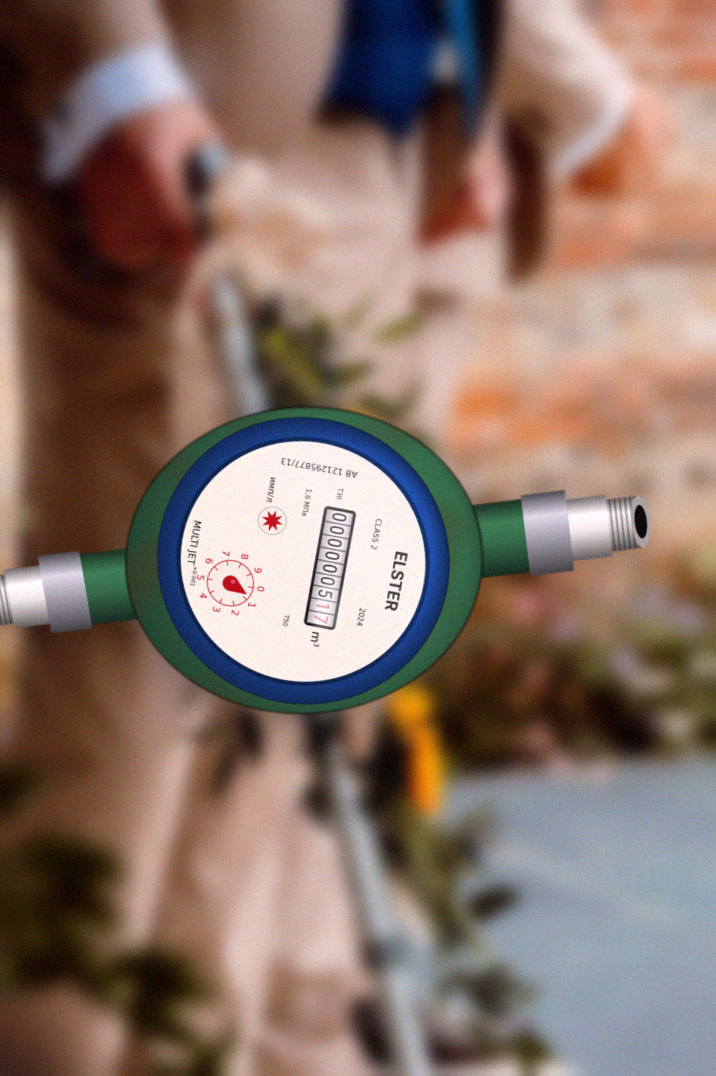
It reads 5.170; m³
